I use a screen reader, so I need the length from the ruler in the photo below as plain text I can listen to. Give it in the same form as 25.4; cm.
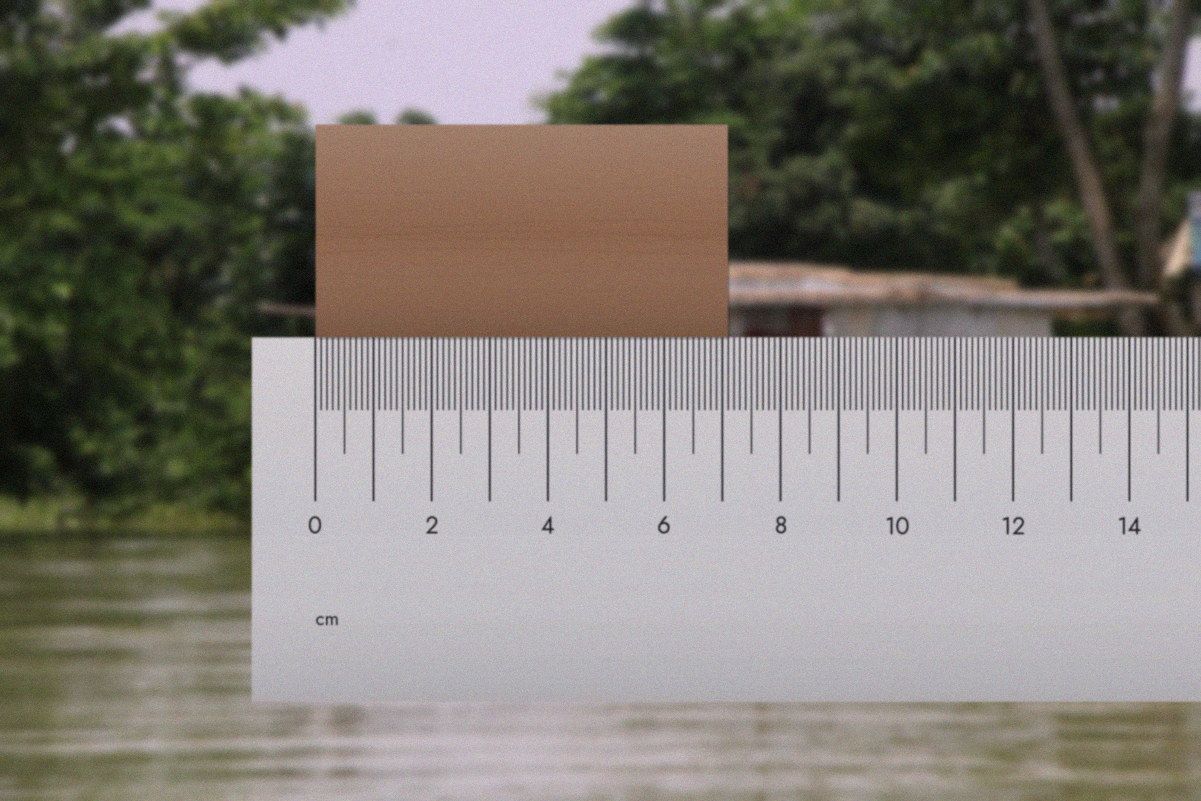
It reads 7.1; cm
